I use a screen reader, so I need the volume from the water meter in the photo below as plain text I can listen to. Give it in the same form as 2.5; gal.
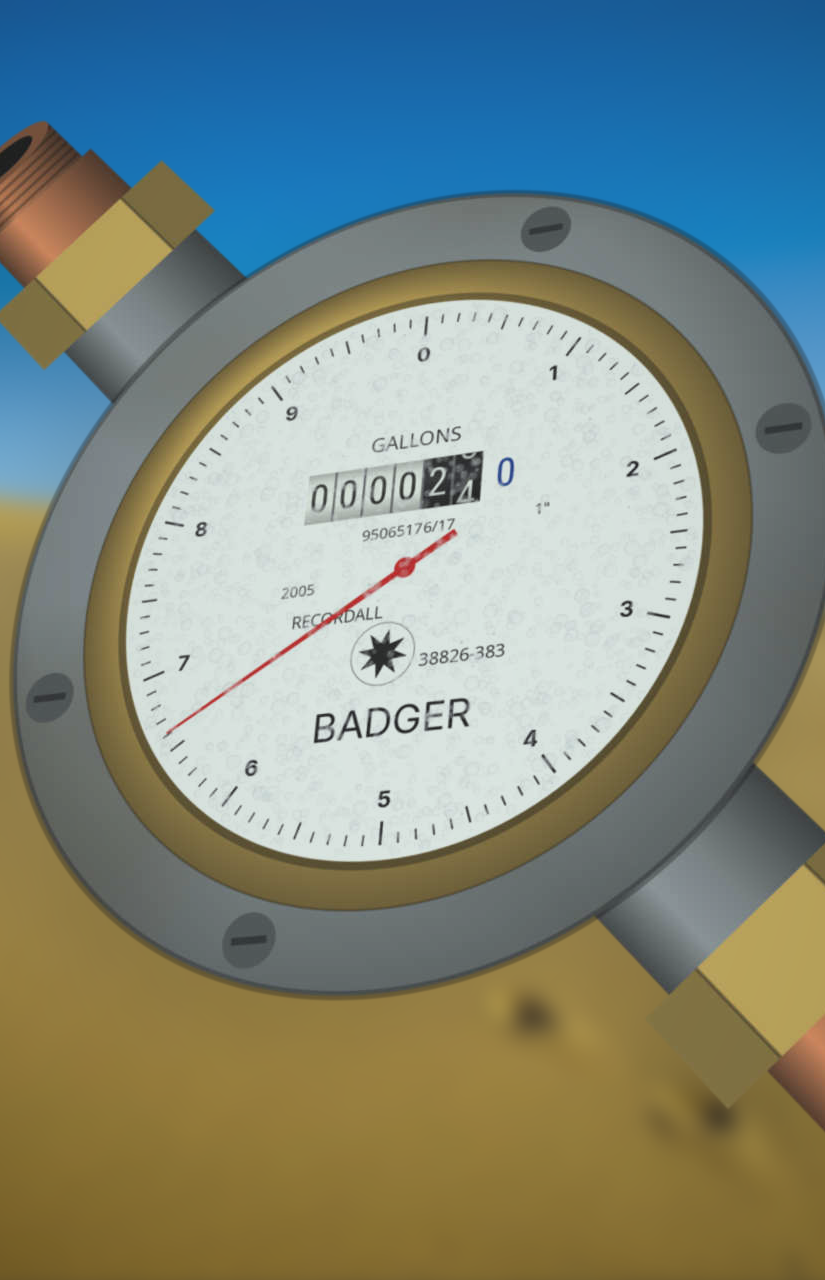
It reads 236.6; gal
